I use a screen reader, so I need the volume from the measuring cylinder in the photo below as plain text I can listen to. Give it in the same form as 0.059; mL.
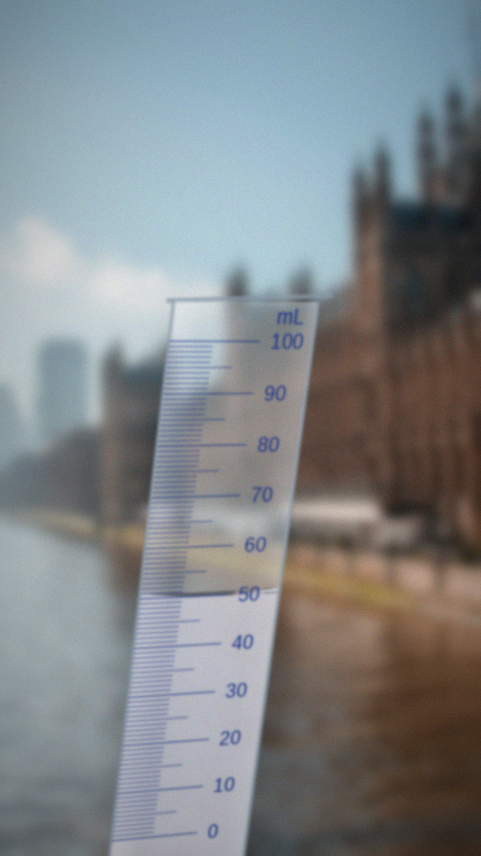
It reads 50; mL
